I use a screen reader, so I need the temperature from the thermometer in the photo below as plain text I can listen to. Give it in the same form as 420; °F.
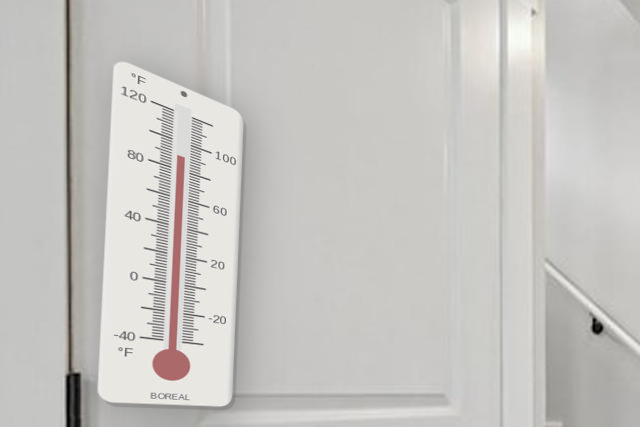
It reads 90; °F
